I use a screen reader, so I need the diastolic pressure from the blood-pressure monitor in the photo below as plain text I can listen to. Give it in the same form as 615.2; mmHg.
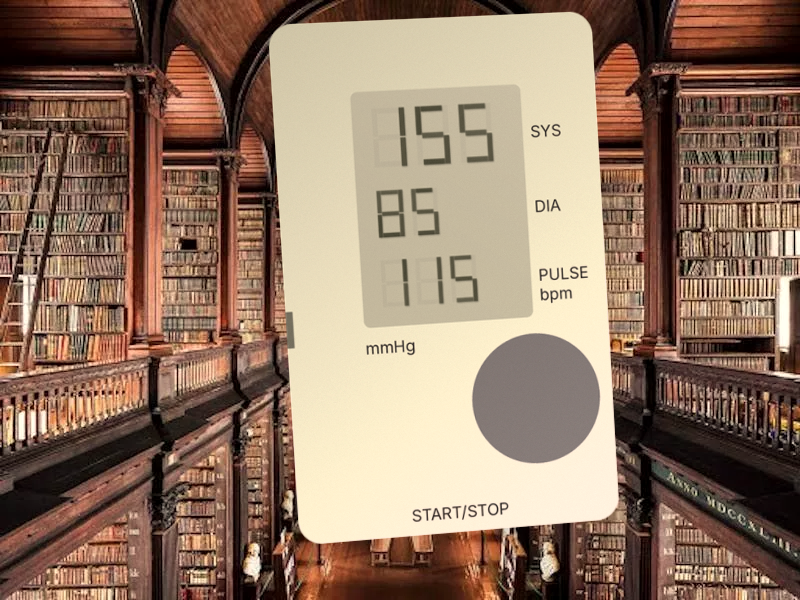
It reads 85; mmHg
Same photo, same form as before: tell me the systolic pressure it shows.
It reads 155; mmHg
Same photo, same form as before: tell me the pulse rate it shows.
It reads 115; bpm
